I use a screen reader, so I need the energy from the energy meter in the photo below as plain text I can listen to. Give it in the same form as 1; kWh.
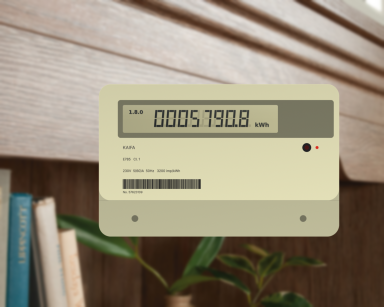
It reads 5790.8; kWh
